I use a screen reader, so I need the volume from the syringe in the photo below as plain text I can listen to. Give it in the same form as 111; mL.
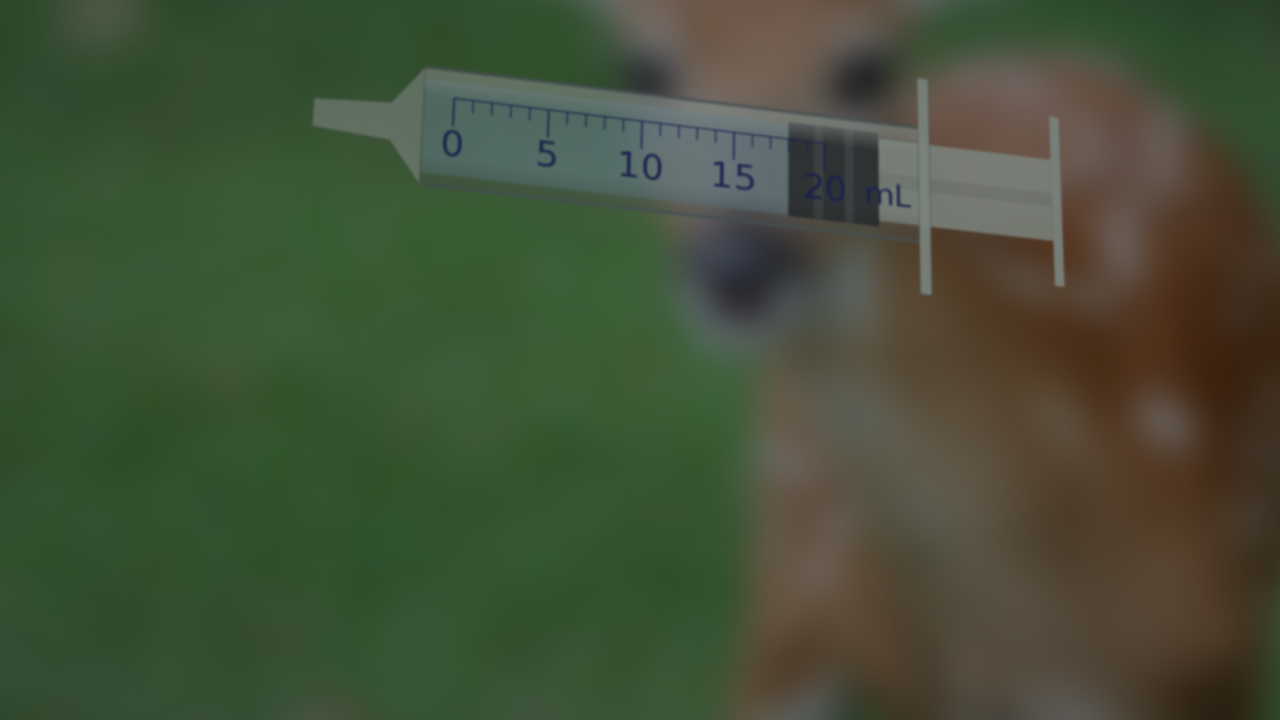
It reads 18; mL
